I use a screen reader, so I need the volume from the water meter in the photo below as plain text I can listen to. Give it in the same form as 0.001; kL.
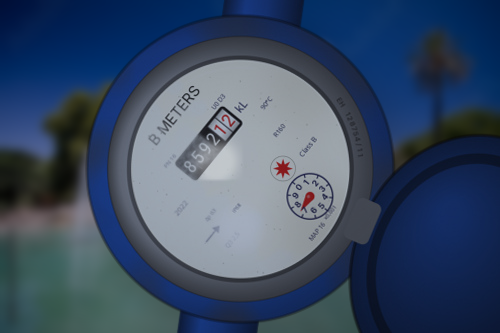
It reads 8592.127; kL
